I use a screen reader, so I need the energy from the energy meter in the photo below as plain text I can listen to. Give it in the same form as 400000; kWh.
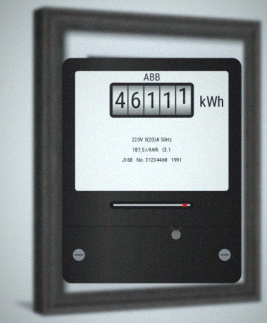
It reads 46111; kWh
